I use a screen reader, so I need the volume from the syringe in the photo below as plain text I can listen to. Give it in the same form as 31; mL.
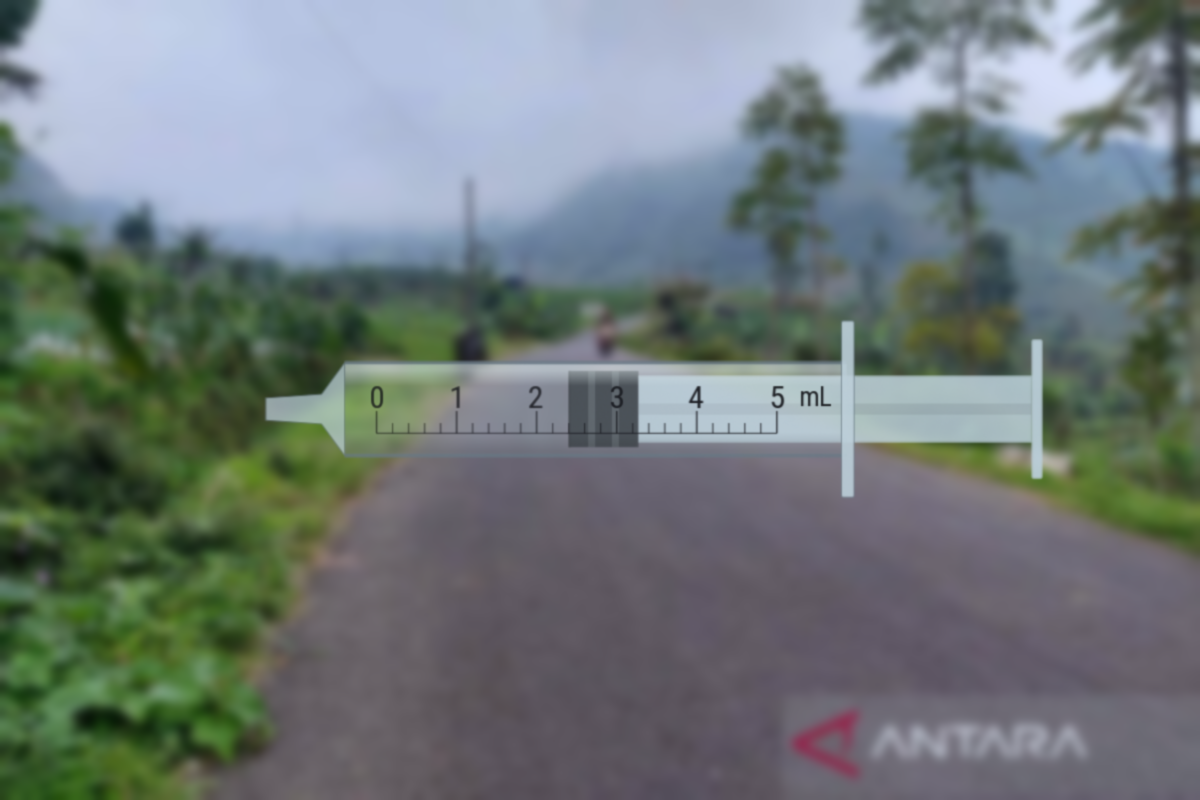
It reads 2.4; mL
